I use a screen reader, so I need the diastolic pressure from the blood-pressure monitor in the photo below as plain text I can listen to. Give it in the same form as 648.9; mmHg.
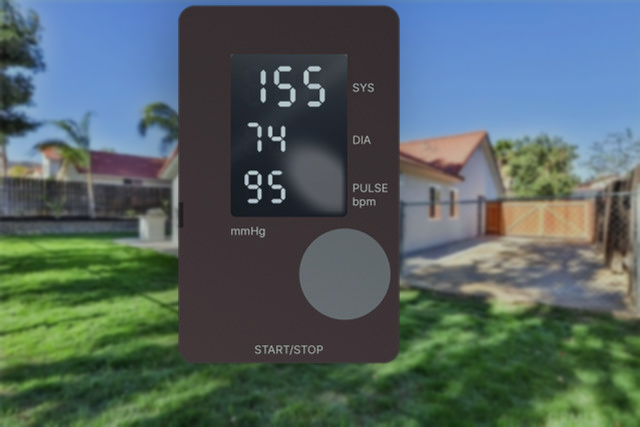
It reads 74; mmHg
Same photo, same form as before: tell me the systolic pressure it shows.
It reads 155; mmHg
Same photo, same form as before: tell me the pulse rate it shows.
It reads 95; bpm
